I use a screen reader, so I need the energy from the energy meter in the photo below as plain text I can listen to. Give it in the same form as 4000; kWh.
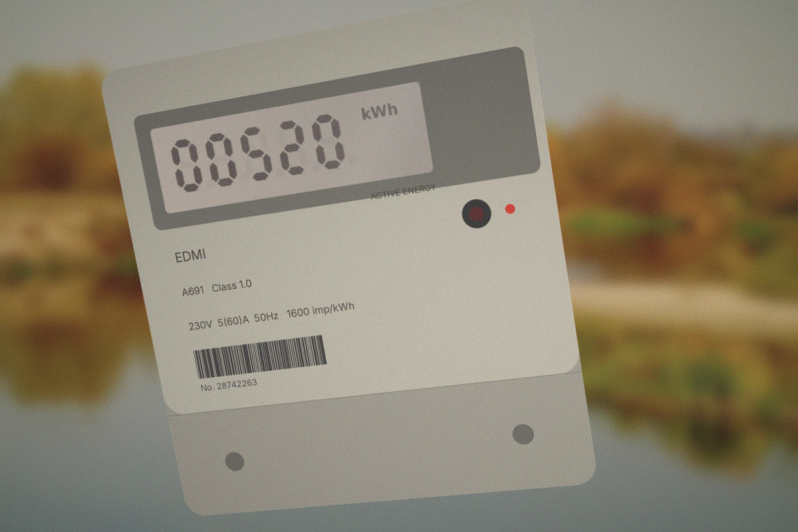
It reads 520; kWh
